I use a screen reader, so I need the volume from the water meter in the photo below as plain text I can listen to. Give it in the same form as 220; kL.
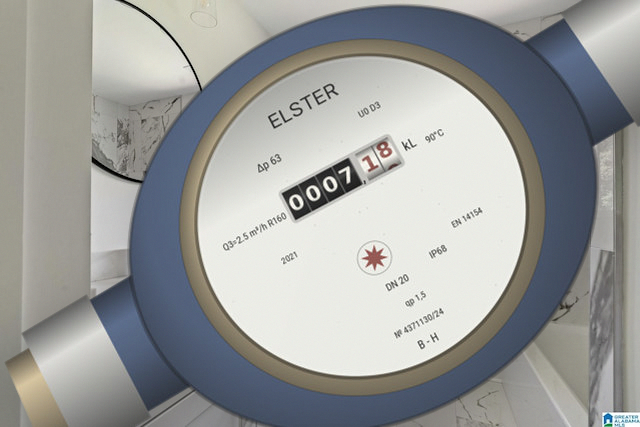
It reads 7.18; kL
